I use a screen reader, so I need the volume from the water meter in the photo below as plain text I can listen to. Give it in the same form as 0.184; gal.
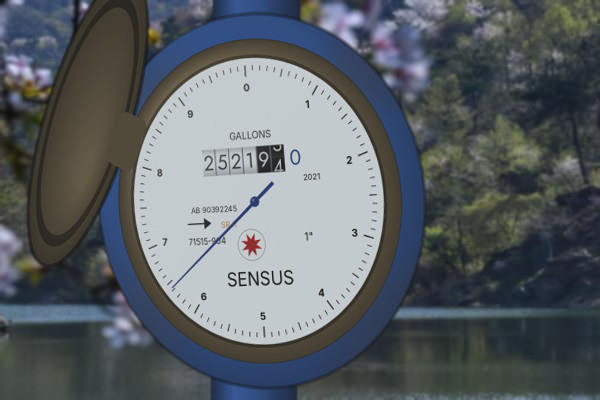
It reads 2521936.4; gal
